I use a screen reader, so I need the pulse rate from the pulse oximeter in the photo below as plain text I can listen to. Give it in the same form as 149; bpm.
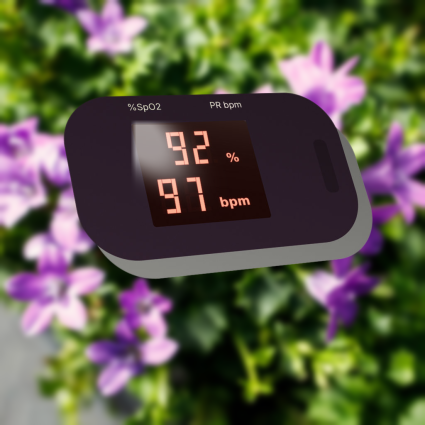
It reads 97; bpm
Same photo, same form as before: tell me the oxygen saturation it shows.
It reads 92; %
